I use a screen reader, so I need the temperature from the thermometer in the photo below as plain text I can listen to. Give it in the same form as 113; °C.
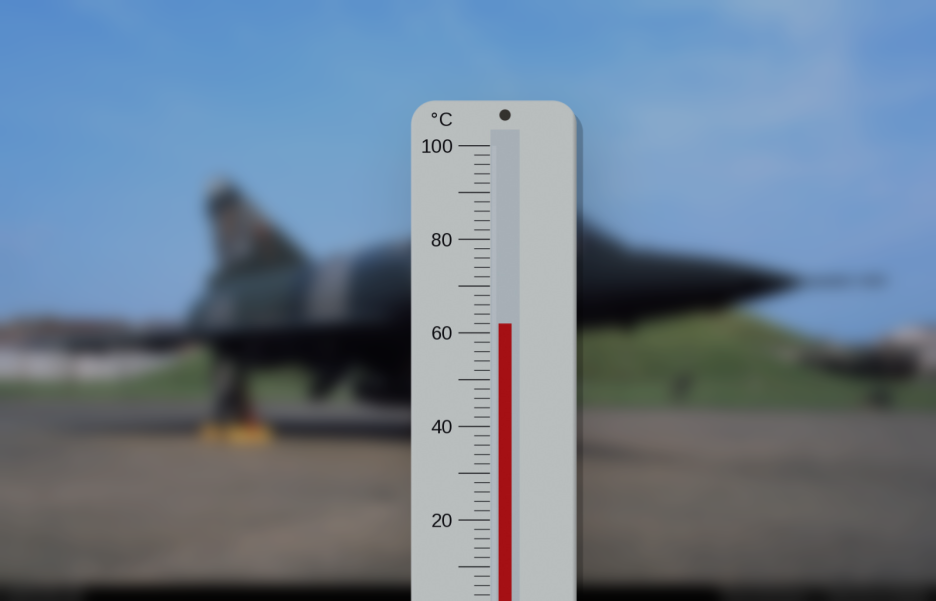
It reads 62; °C
